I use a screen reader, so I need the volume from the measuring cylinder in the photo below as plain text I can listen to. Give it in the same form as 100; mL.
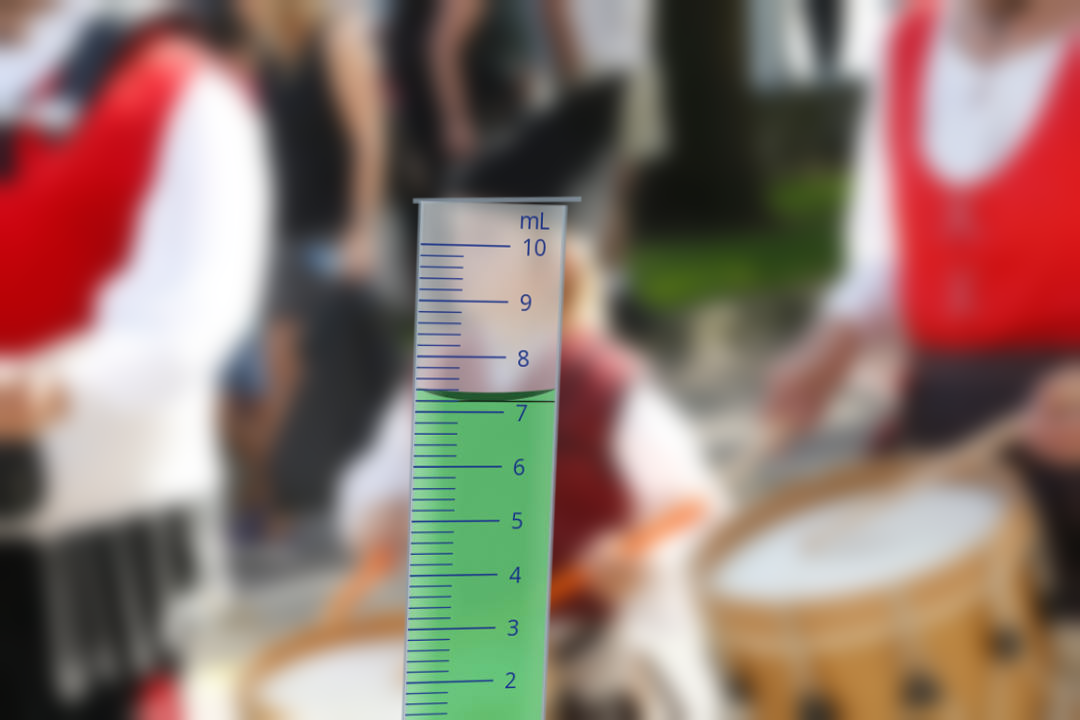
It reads 7.2; mL
